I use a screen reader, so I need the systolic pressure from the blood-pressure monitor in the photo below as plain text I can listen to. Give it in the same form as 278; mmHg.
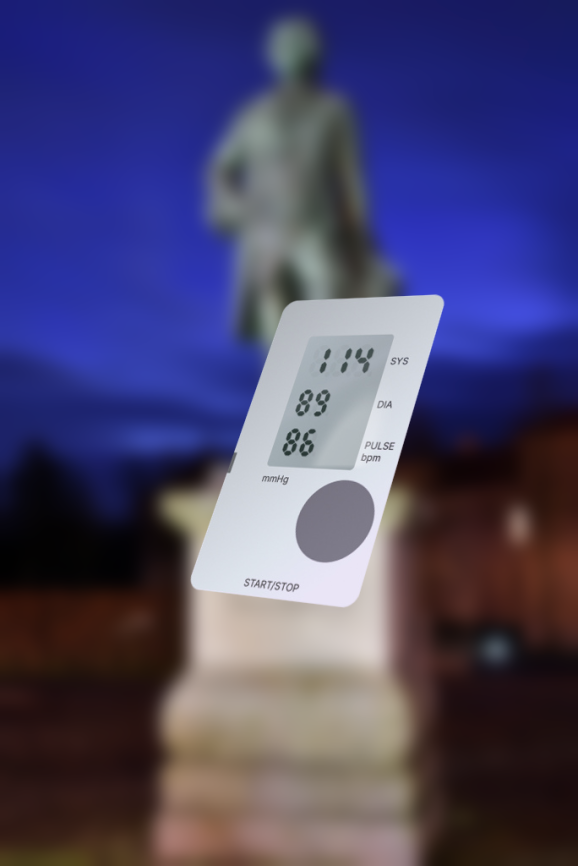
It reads 114; mmHg
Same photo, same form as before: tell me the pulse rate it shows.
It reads 86; bpm
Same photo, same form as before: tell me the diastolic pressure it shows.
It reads 89; mmHg
